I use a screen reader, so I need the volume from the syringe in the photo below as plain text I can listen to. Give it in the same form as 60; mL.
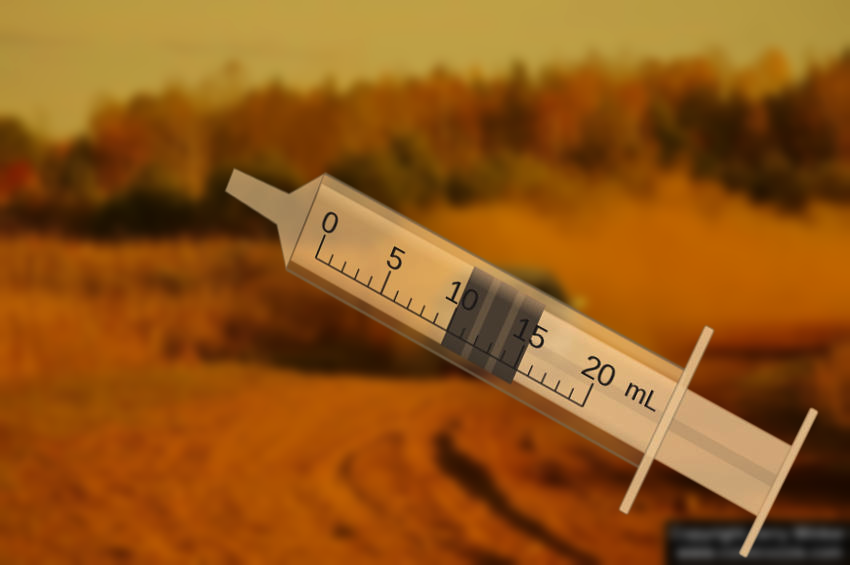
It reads 10; mL
